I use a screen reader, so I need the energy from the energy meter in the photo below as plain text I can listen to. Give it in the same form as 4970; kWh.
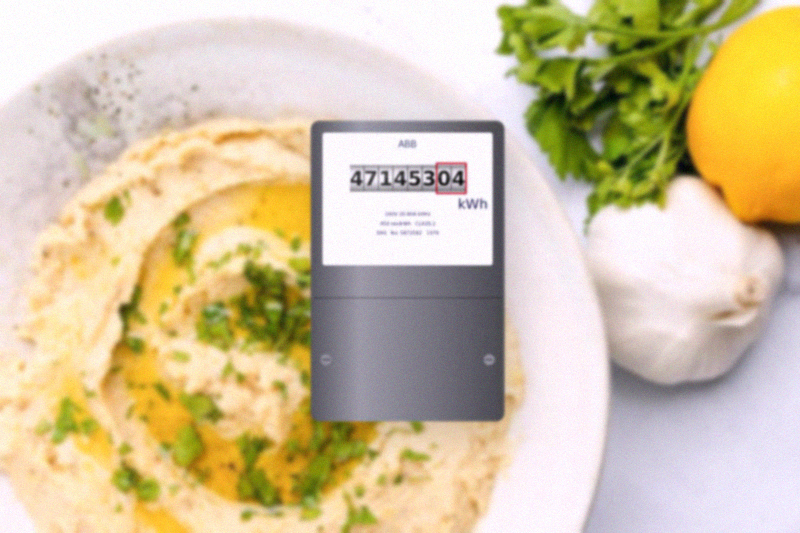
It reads 471453.04; kWh
